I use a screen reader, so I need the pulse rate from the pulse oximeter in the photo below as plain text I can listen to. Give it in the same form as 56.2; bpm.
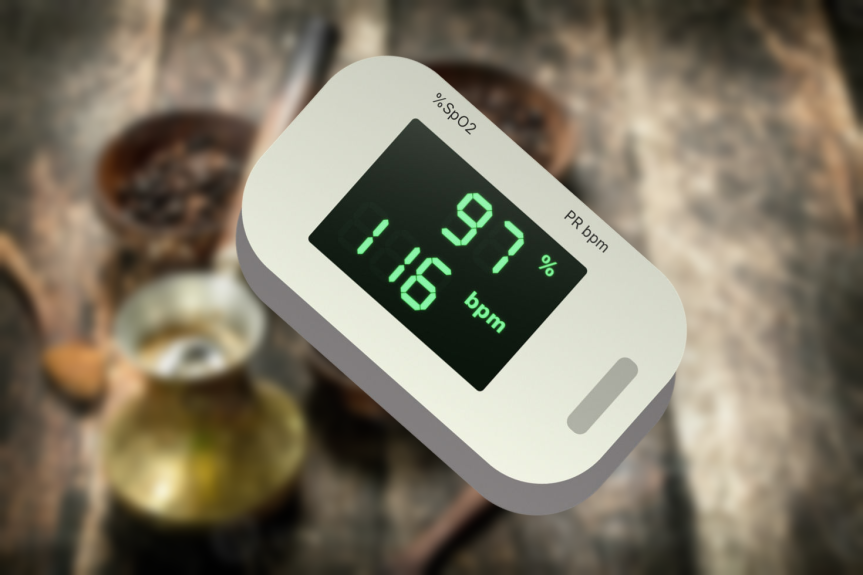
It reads 116; bpm
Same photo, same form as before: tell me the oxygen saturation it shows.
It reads 97; %
